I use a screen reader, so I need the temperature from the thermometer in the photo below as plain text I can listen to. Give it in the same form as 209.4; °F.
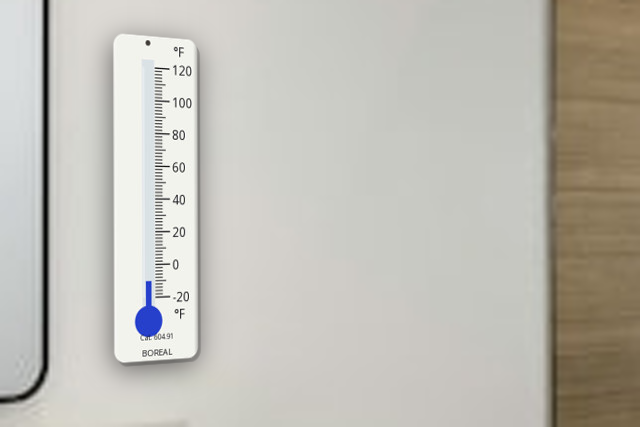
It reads -10; °F
